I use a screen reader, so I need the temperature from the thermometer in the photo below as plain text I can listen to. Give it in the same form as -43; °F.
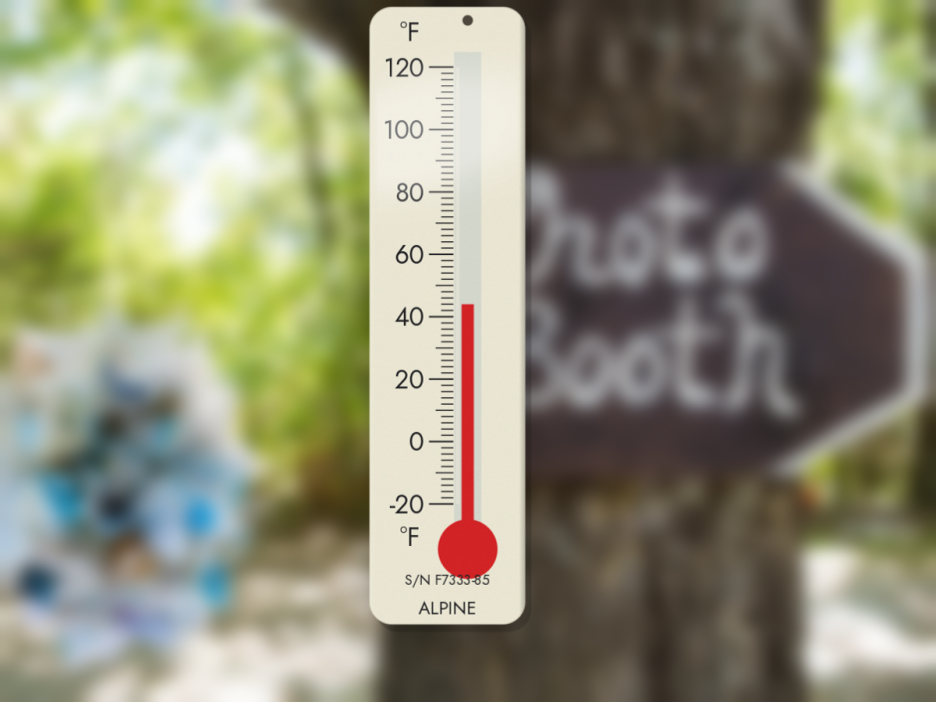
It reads 44; °F
